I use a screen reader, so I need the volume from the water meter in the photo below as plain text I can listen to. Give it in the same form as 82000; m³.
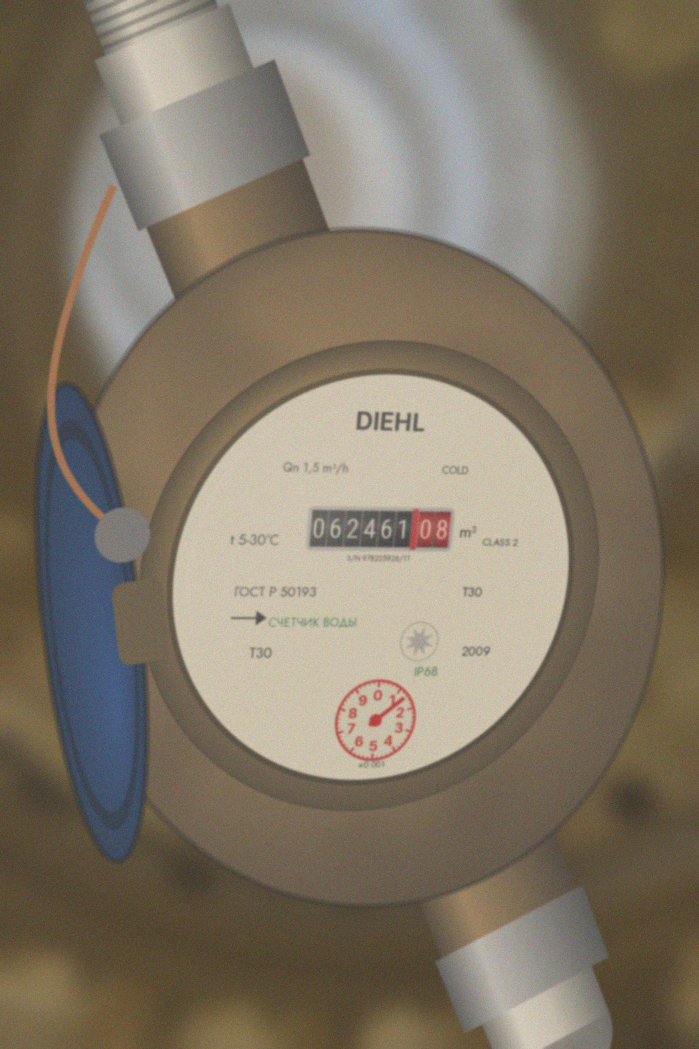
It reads 62461.081; m³
